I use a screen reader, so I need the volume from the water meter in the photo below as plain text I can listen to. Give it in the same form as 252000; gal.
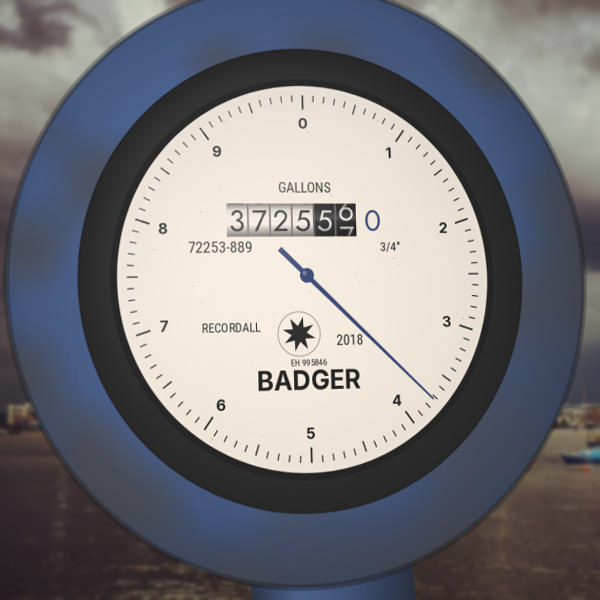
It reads 3725563.7; gal
